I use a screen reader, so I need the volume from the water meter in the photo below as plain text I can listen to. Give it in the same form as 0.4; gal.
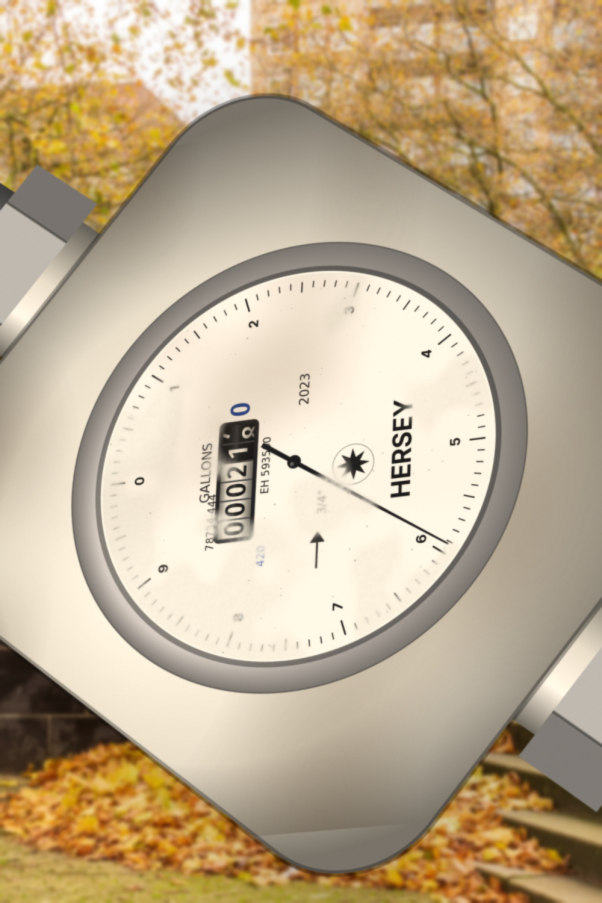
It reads 2175.9; gal
